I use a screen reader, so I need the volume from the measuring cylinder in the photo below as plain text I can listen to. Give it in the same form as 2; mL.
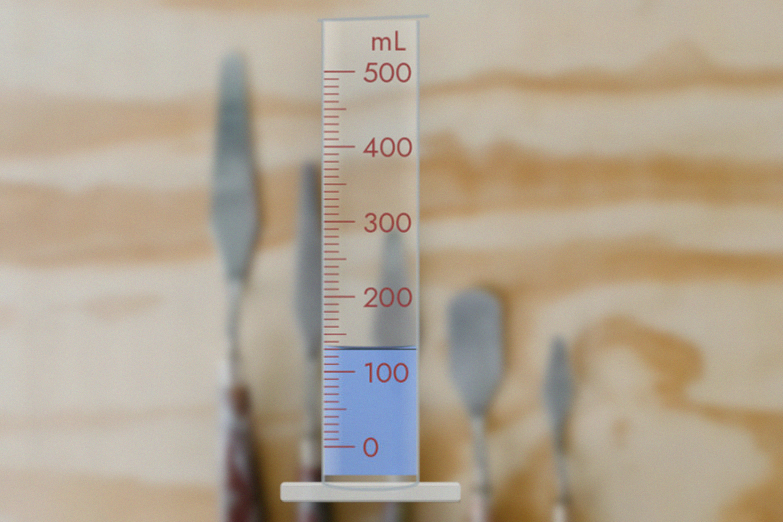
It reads 130; mL
